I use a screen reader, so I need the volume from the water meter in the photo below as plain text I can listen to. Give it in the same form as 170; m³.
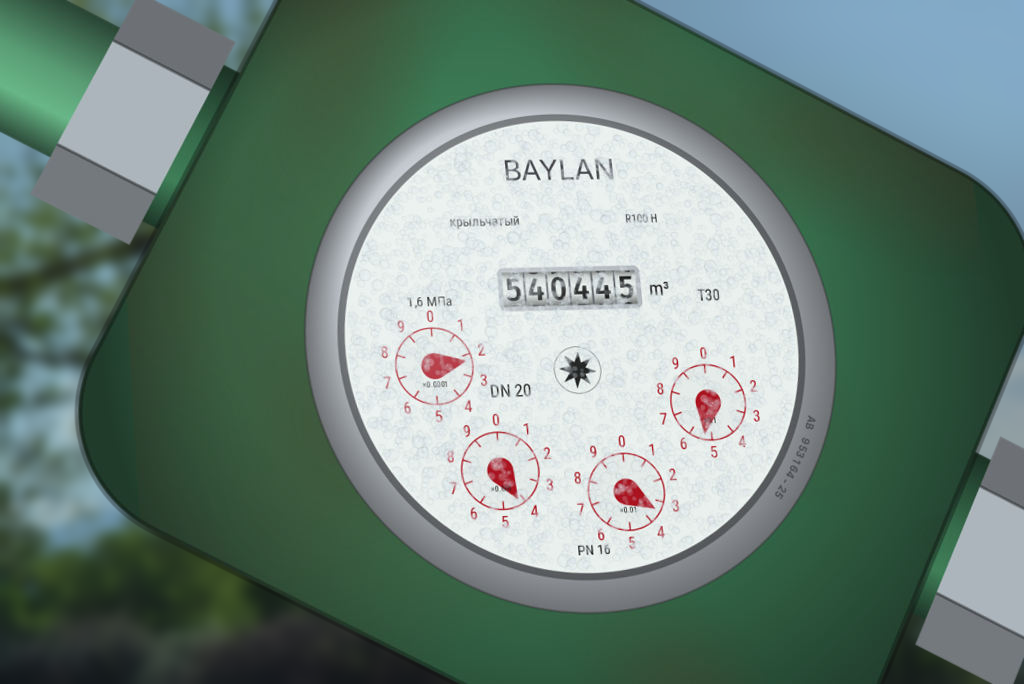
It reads 540445.5342; m³
